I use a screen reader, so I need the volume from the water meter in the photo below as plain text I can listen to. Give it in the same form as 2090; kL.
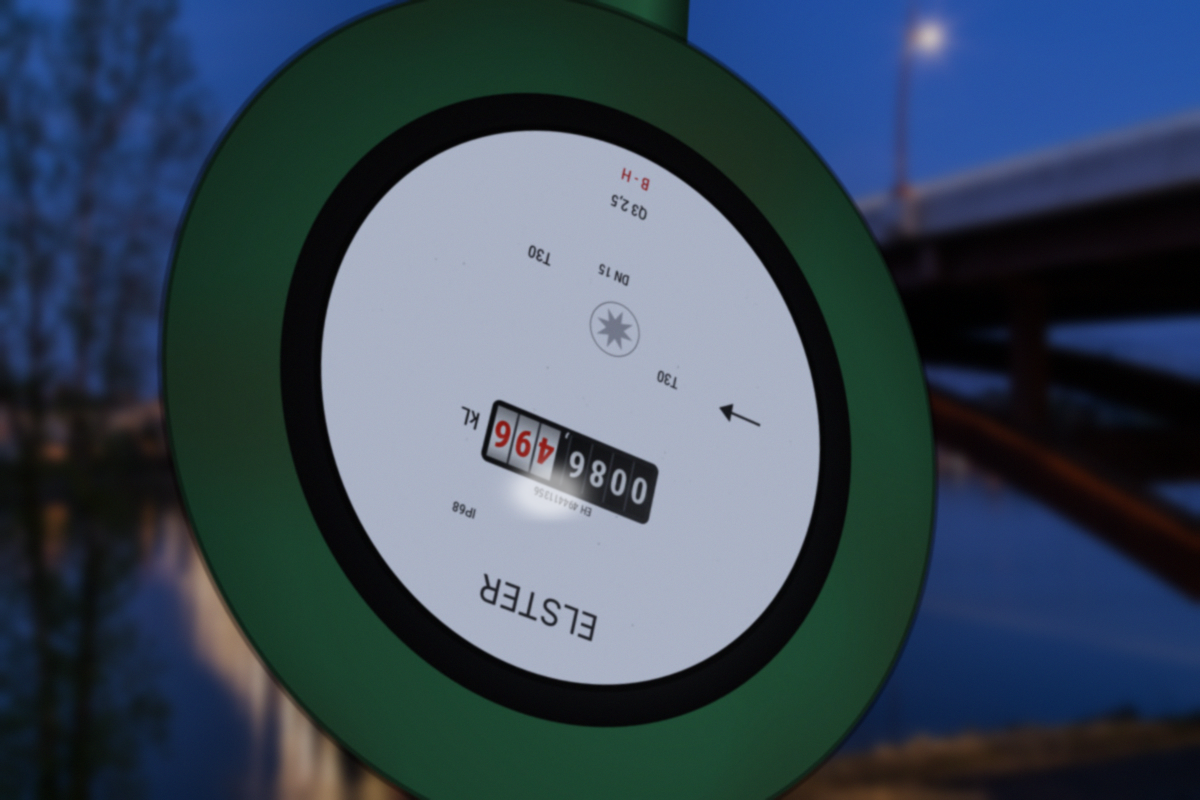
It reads 86.496; kL
